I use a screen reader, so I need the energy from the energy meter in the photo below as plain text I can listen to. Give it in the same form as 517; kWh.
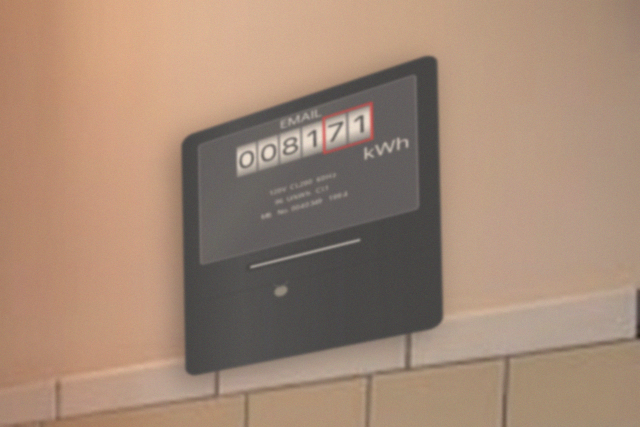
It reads 81.71; kWh
